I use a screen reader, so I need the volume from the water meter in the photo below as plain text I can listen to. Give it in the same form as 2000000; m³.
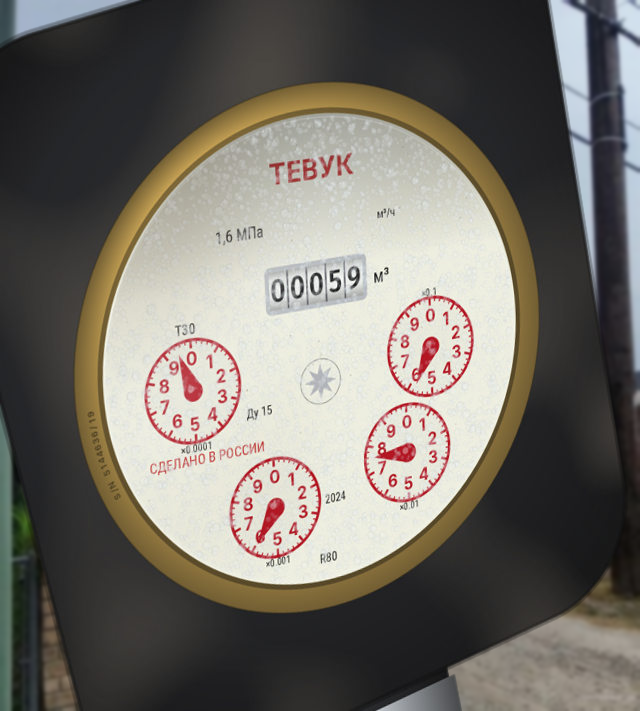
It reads 59.5759; m³
